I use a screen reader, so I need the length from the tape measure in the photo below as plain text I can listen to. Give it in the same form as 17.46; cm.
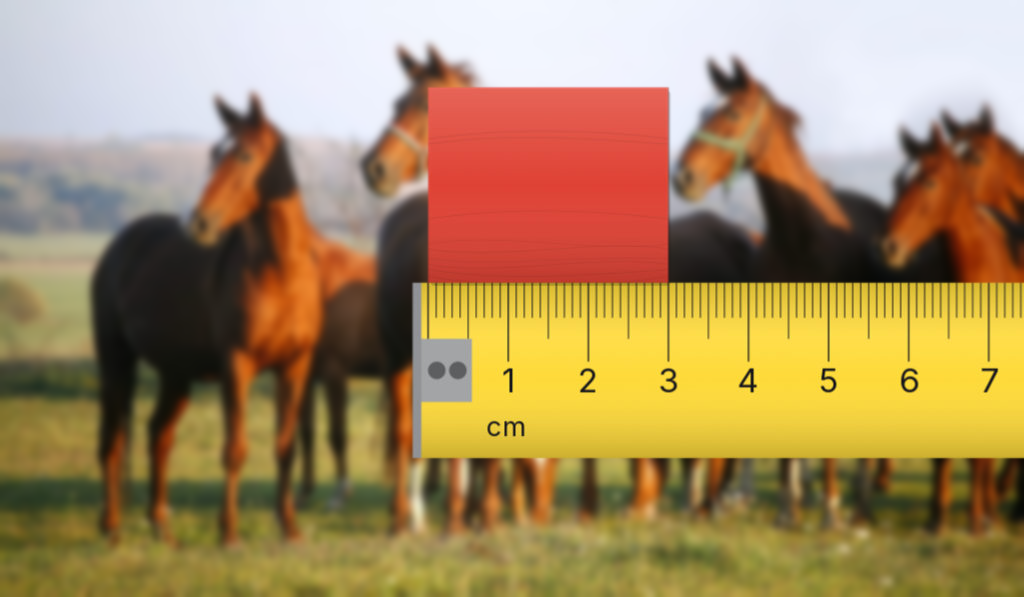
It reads 3; cm
